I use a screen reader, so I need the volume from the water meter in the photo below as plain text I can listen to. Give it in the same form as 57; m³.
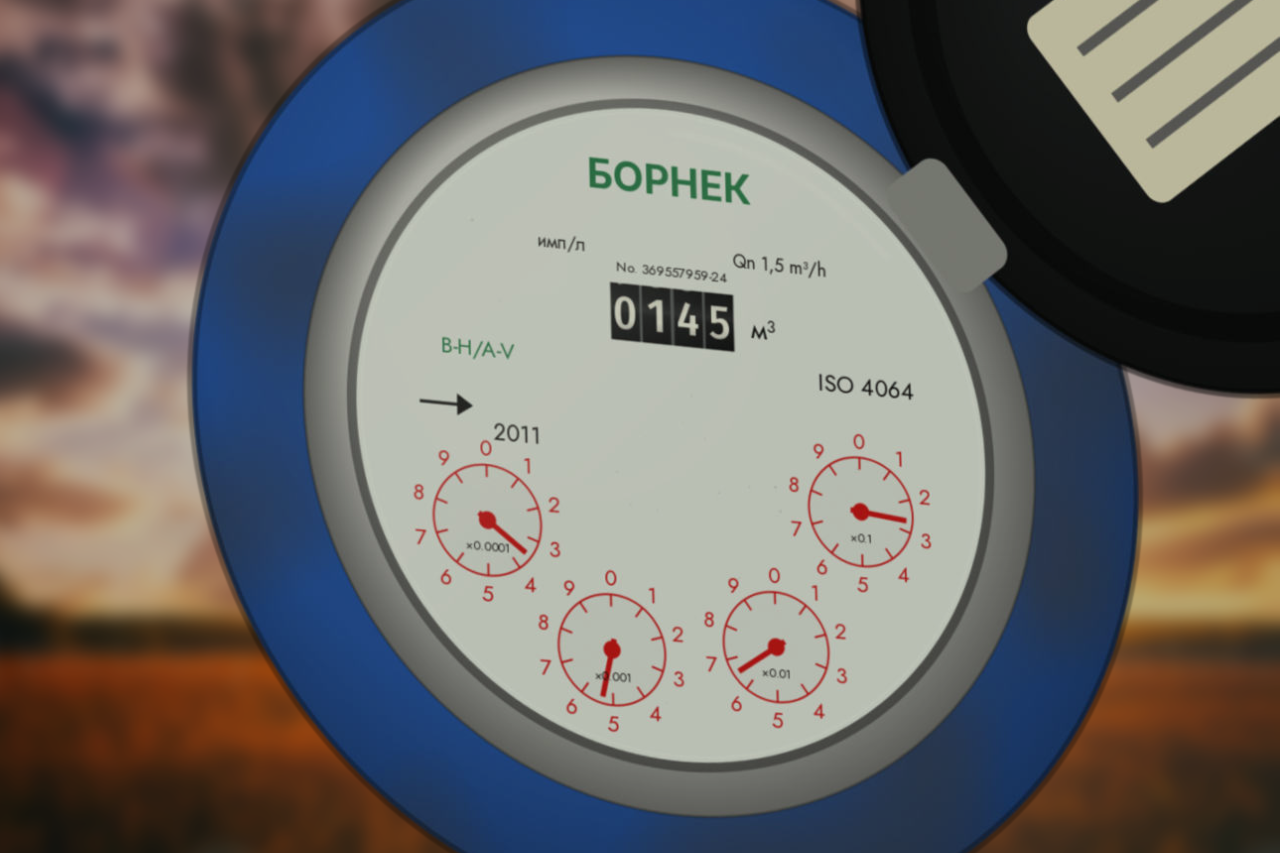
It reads 145.2653; m³
